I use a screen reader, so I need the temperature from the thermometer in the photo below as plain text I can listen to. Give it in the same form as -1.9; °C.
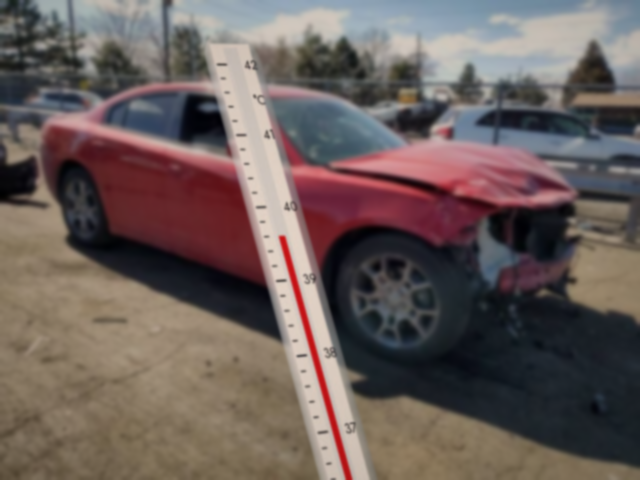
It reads 39.6; °C
